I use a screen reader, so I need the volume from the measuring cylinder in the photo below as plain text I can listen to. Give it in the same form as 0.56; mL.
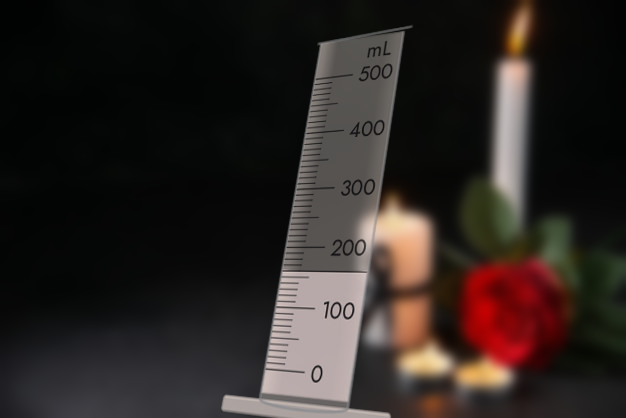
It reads 160; mL
